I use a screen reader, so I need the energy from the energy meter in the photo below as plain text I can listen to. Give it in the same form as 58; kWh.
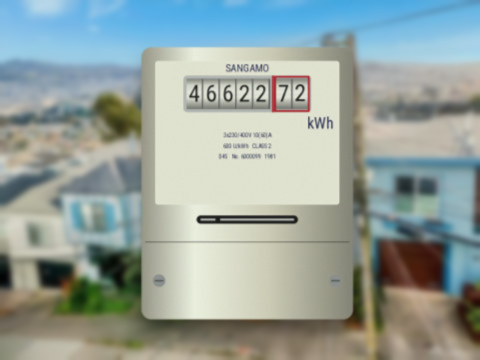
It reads 46622.72; kWh
